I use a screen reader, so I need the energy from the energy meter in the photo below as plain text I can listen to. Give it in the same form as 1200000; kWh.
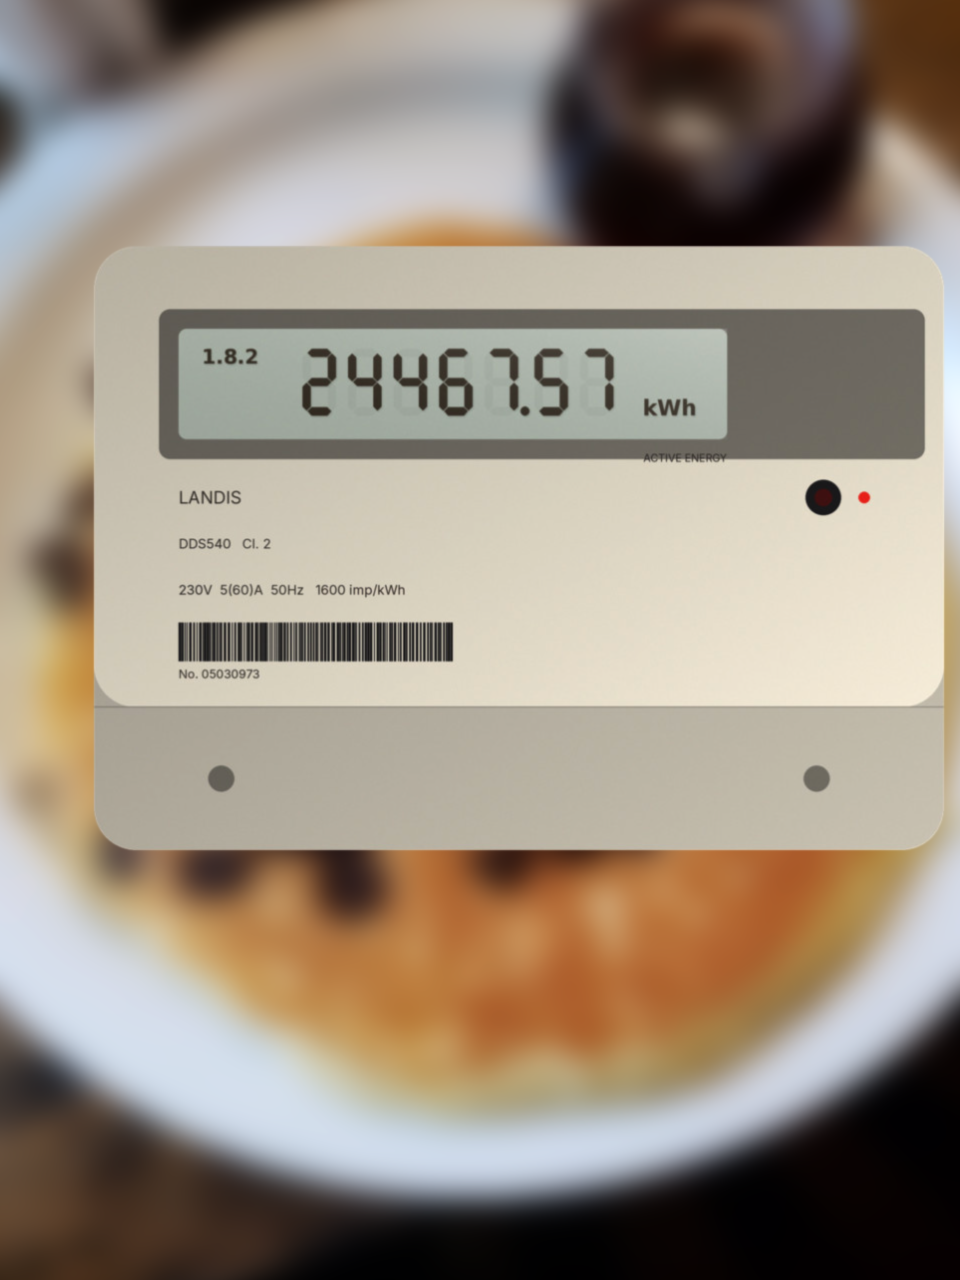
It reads 24467.57; kWh
